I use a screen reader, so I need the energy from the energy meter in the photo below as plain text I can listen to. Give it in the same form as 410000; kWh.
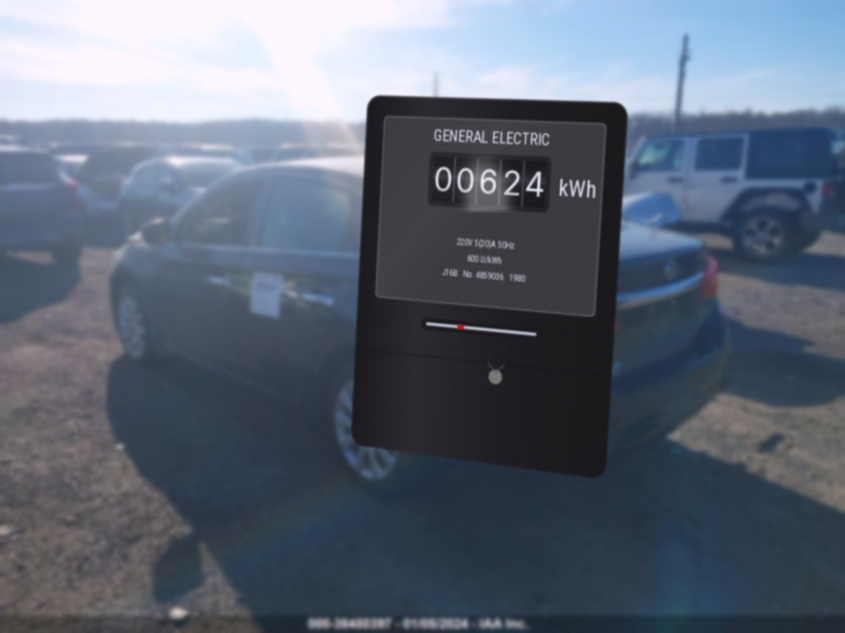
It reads 624; kWh
